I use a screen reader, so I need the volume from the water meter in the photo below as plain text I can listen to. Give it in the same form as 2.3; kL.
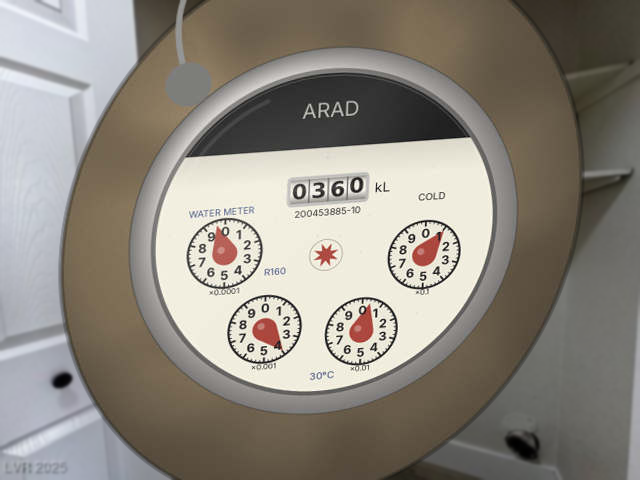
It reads 360.1039; kL
